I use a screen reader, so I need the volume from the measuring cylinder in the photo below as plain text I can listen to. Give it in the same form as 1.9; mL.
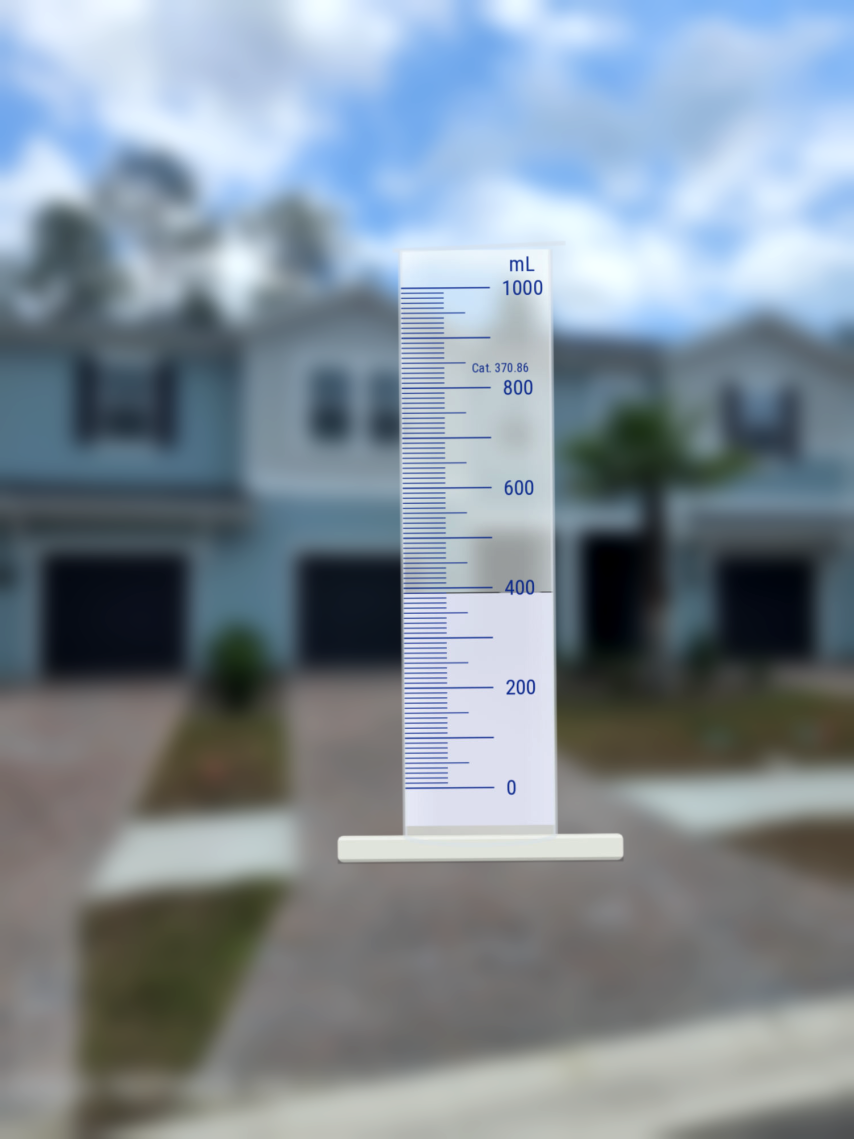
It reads 390; mL
